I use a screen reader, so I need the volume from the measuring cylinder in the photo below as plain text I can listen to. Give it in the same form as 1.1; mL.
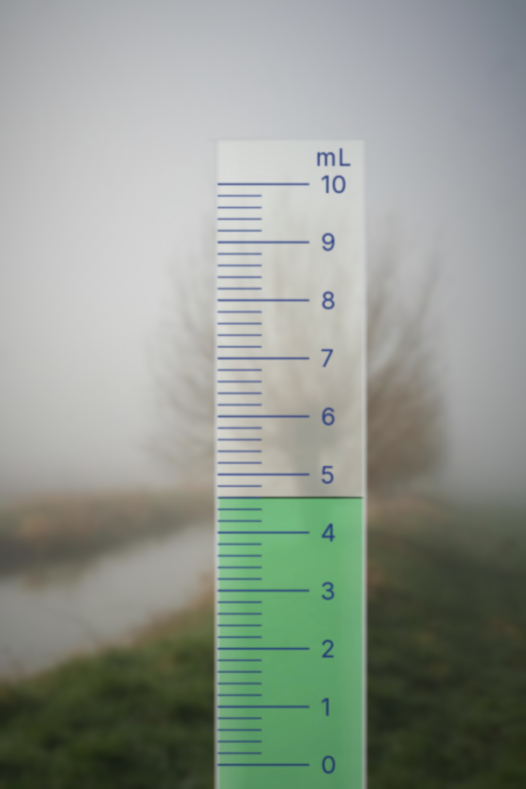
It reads 4.6; mL
